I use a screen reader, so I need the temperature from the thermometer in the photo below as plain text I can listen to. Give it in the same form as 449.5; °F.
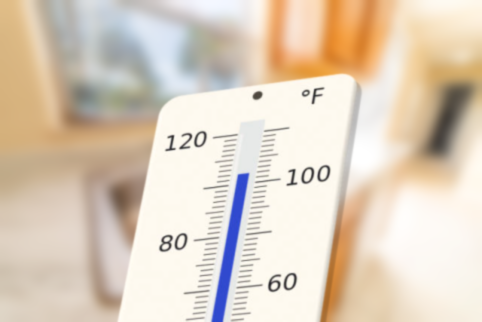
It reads 104; °F
